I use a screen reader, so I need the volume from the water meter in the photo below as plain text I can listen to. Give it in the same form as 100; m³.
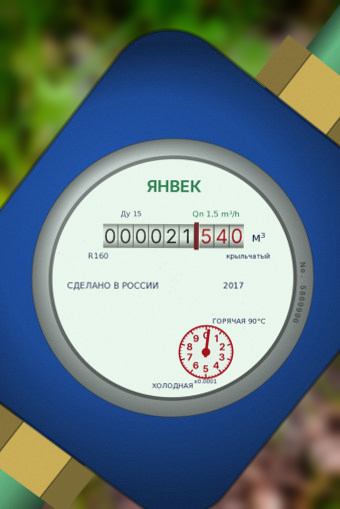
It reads 21.5400; m³
